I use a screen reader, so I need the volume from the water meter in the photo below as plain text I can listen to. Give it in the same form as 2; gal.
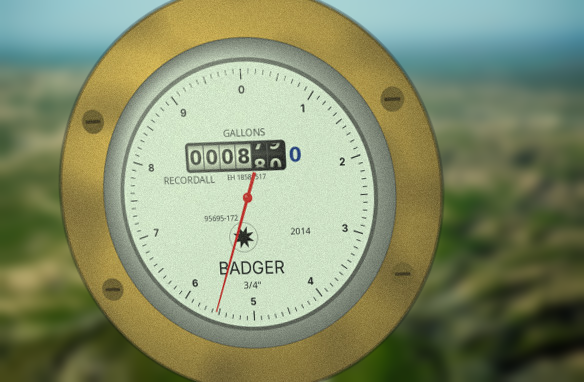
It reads 8795.5; gal
